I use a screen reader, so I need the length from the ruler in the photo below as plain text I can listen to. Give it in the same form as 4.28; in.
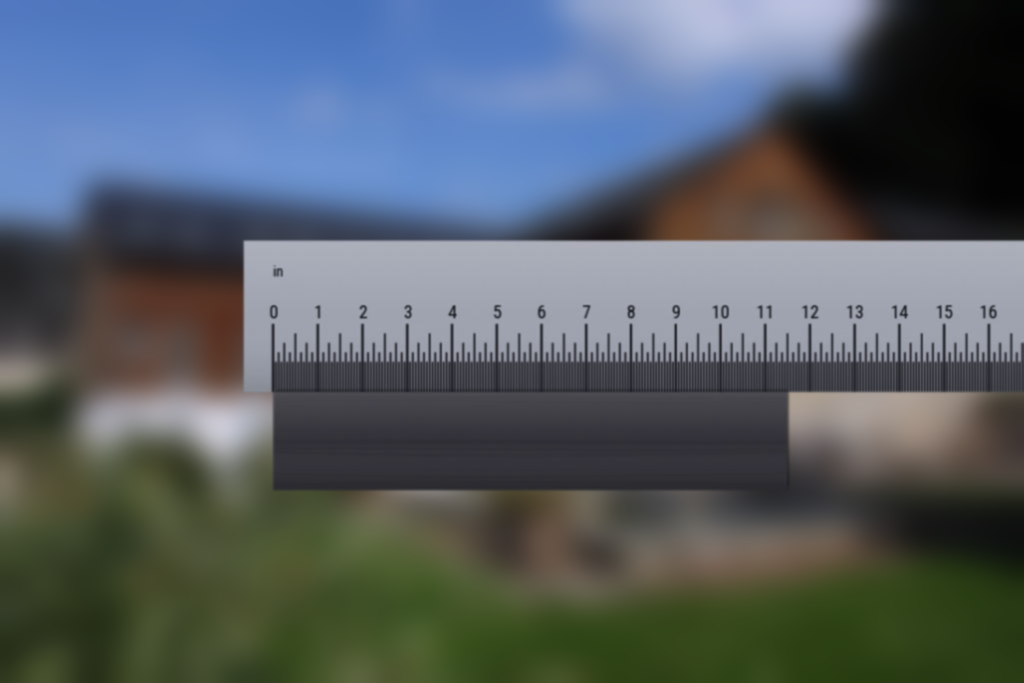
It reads 11.5; in
